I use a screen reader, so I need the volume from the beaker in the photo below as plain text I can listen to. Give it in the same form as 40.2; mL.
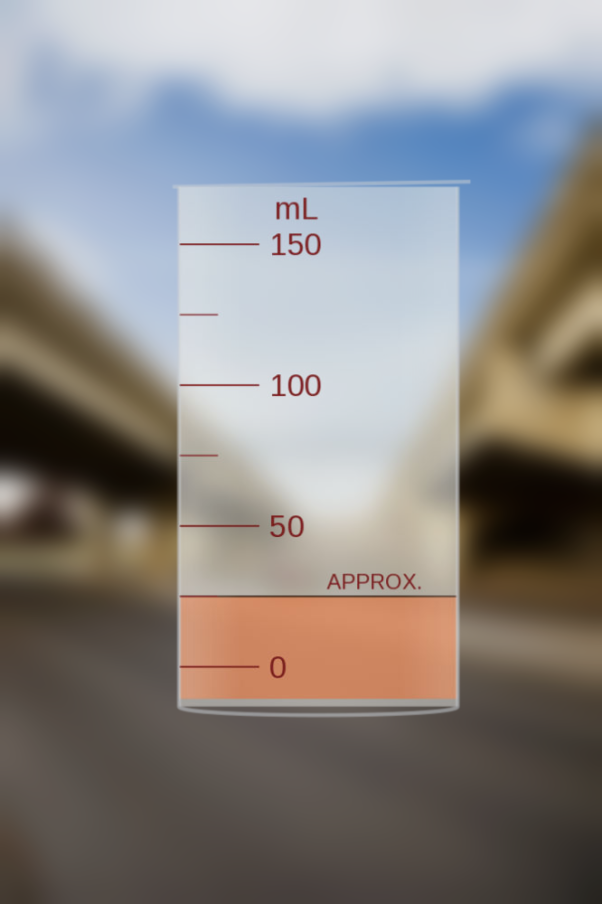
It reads 25; mL
